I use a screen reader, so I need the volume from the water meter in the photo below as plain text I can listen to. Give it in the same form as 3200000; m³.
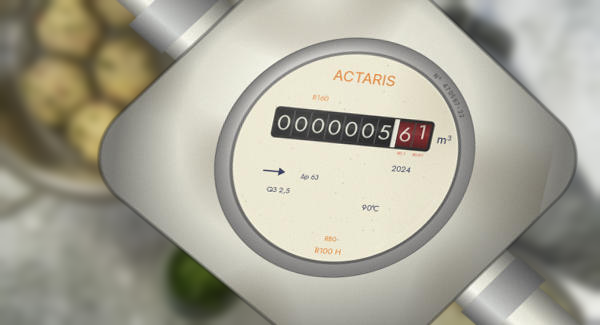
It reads 5.61; m³
